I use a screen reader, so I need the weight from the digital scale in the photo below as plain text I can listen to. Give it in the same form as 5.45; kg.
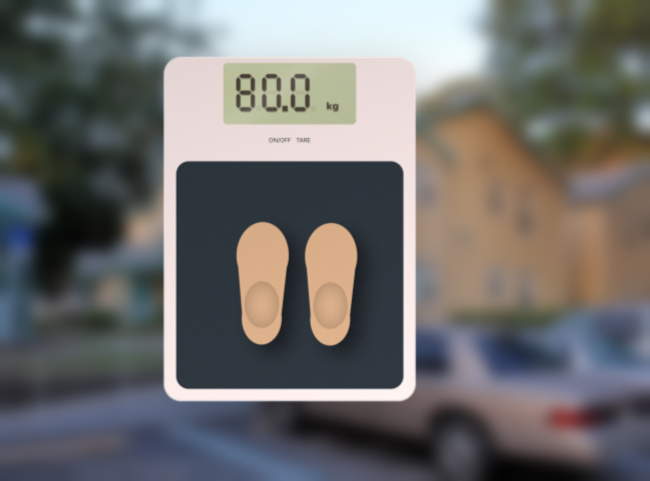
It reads 80.0; kg
